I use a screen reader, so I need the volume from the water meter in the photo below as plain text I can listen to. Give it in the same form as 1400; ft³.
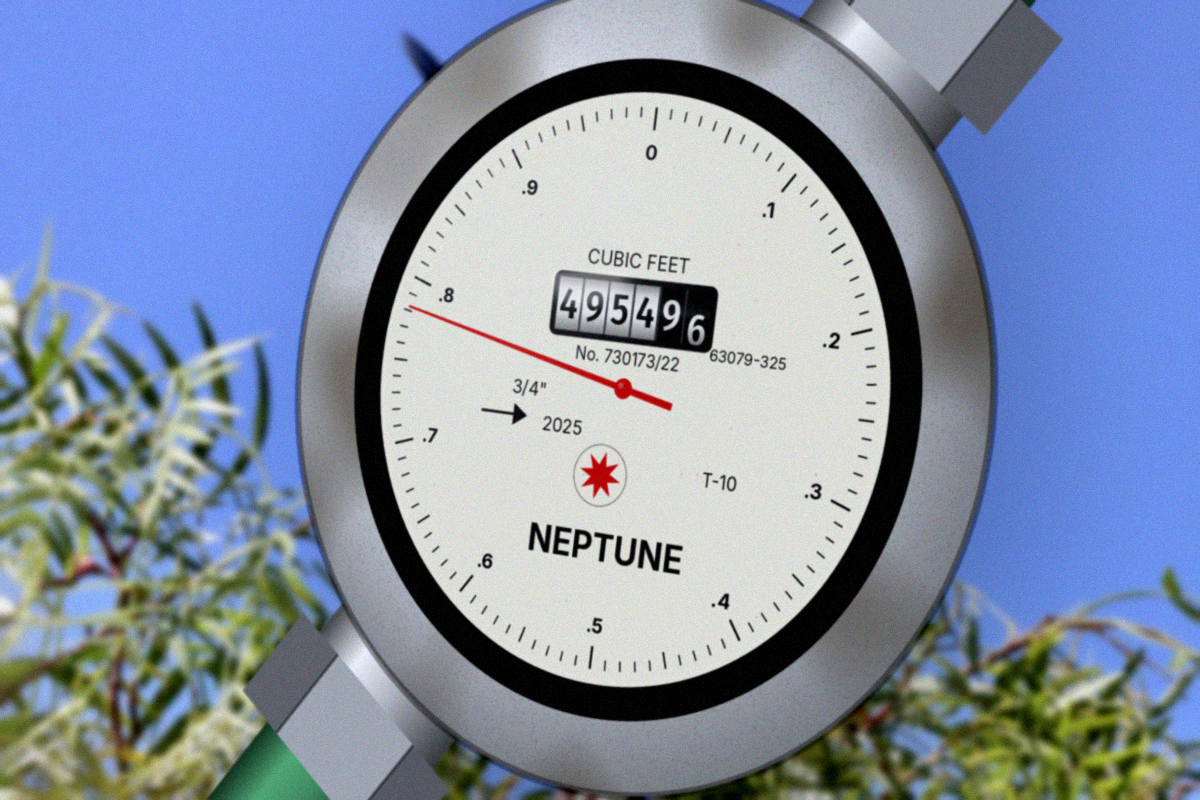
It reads 495495.78; ft³
